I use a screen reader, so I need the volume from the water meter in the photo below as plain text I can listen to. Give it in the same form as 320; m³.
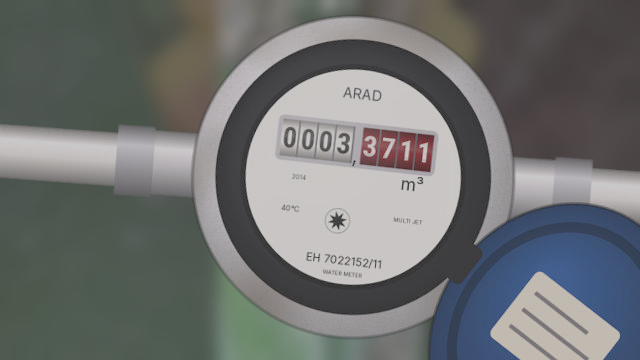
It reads 3.3711; m³
